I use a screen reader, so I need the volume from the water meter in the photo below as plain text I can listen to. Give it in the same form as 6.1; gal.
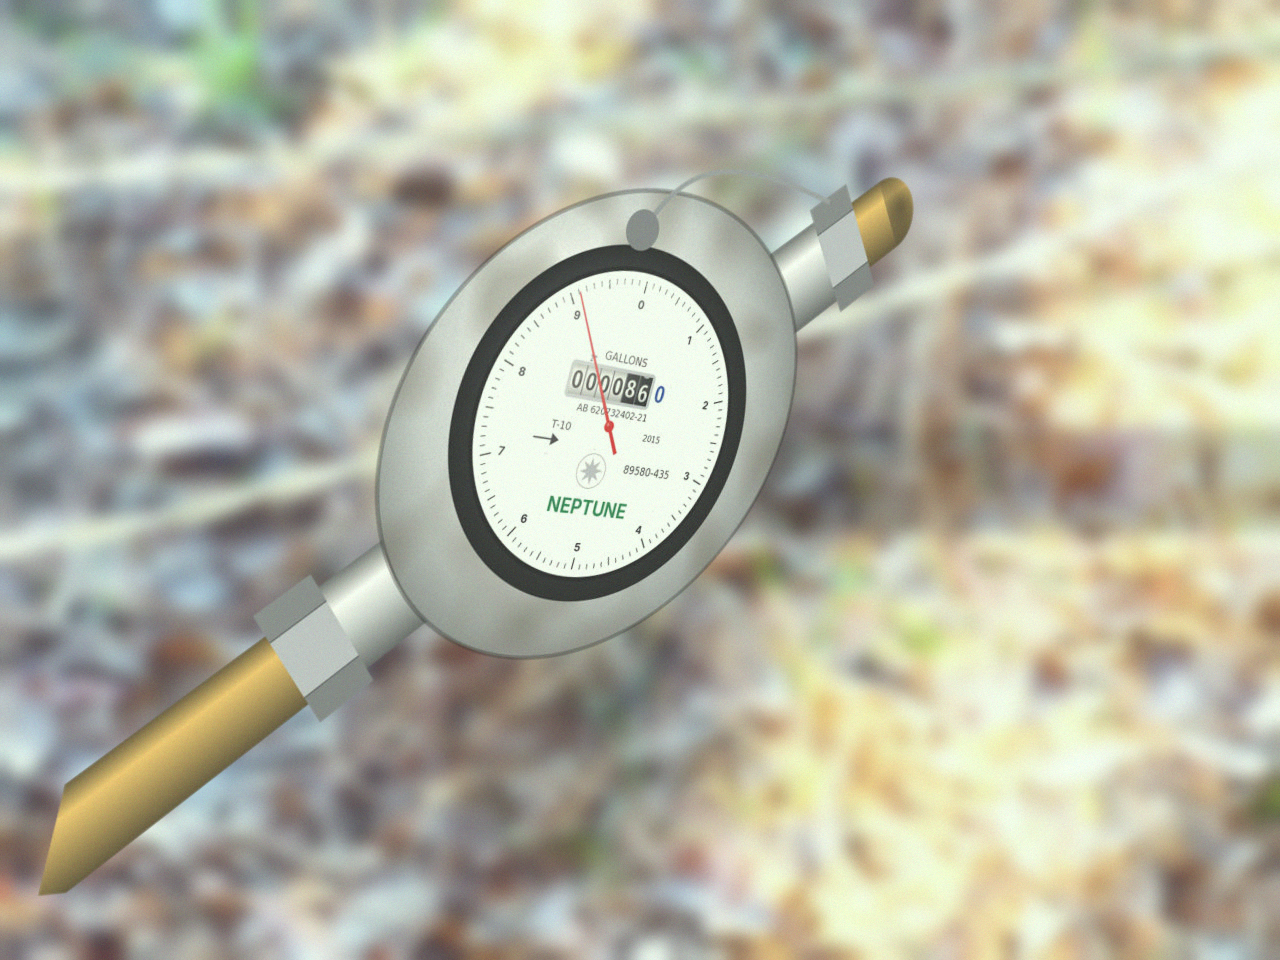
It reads 859.1; gal
